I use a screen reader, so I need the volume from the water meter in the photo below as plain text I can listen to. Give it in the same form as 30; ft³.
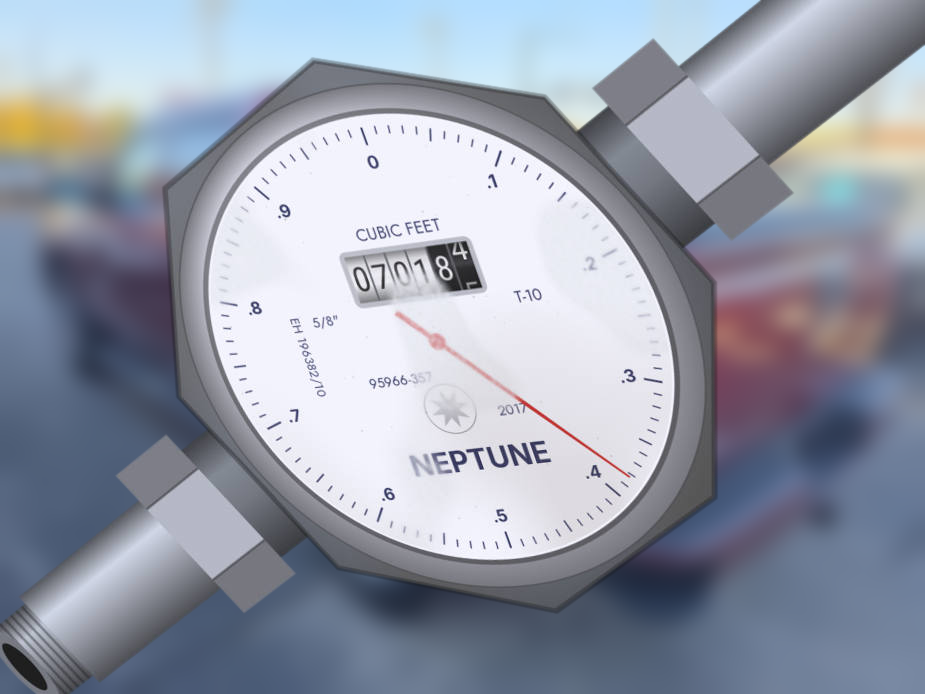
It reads 70184.38; ft³
